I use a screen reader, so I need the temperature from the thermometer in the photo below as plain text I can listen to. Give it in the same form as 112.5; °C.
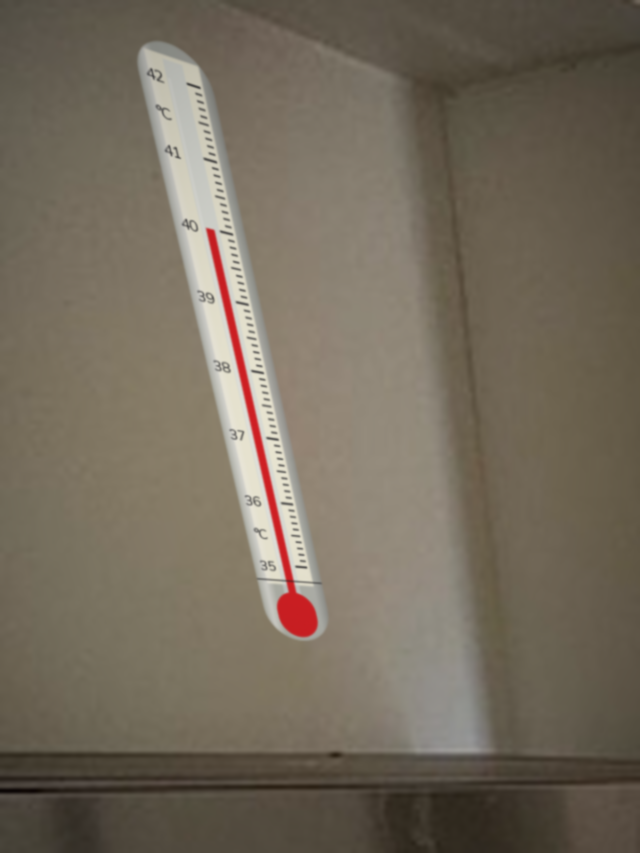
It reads 40; °C
